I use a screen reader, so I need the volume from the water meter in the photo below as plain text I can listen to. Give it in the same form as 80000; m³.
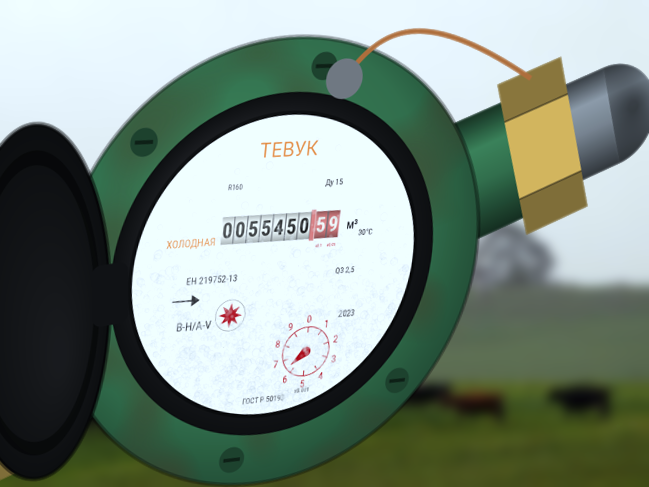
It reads 55450.596; m³
